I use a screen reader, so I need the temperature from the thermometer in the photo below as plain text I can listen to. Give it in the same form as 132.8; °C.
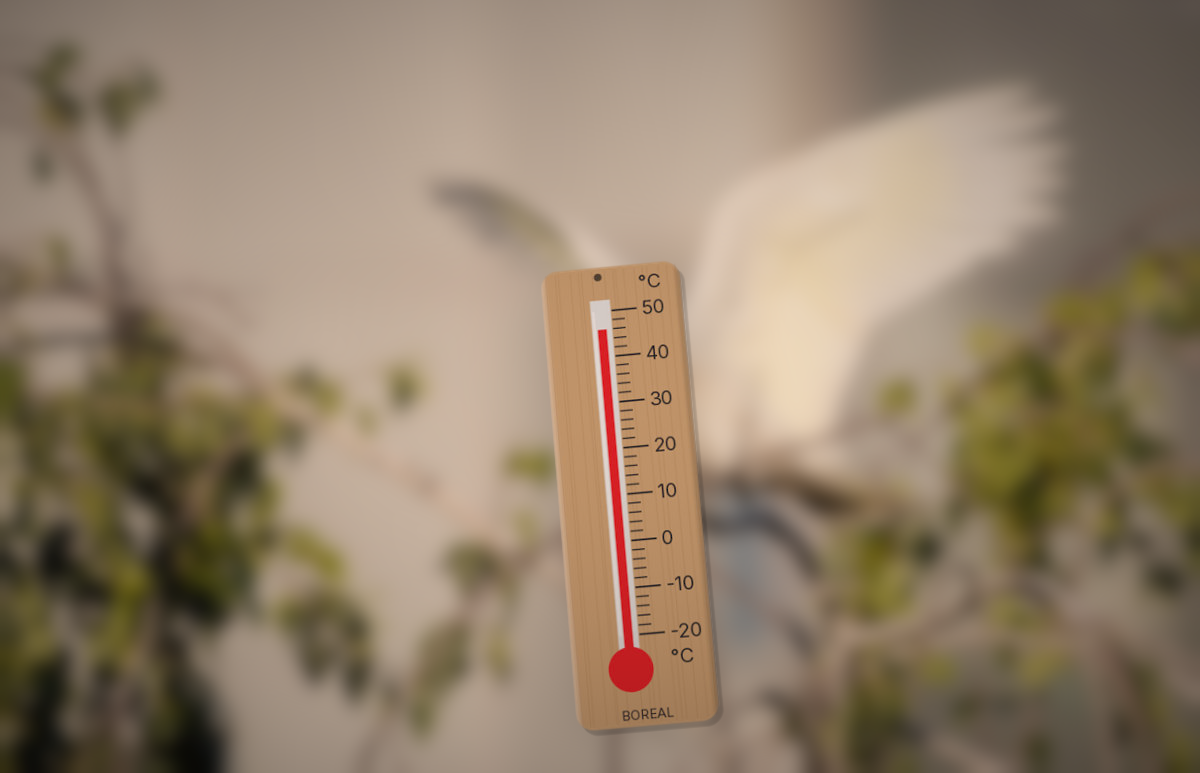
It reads 46; °C
